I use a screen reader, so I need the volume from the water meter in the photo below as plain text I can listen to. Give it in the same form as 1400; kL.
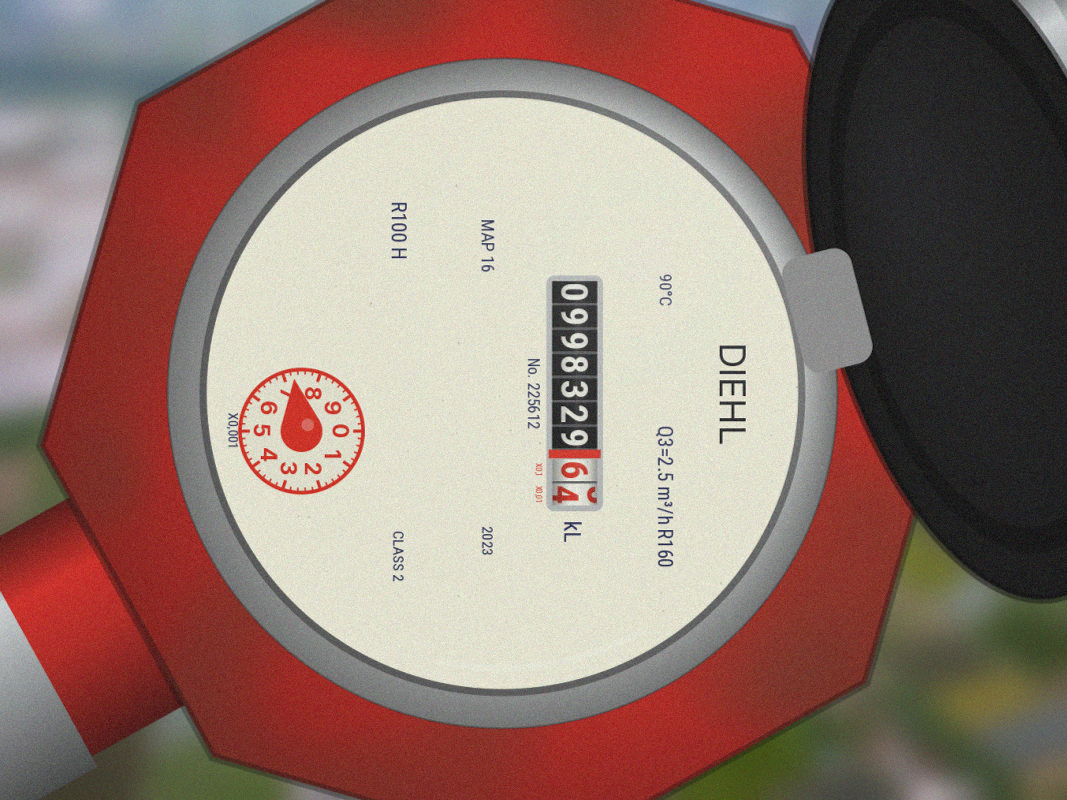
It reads 998329.637; kL
